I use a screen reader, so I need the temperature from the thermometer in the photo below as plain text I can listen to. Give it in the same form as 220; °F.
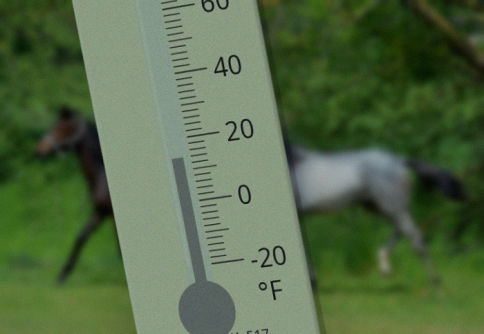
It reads 14; °F
